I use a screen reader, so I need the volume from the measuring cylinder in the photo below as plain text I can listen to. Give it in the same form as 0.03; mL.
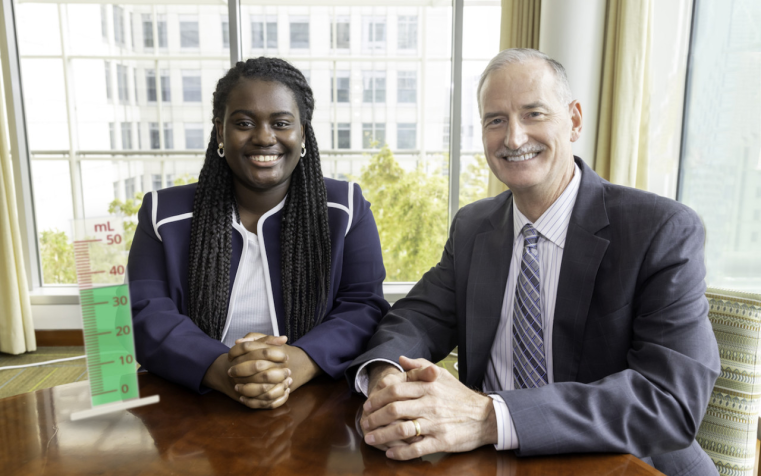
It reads 35; mL
